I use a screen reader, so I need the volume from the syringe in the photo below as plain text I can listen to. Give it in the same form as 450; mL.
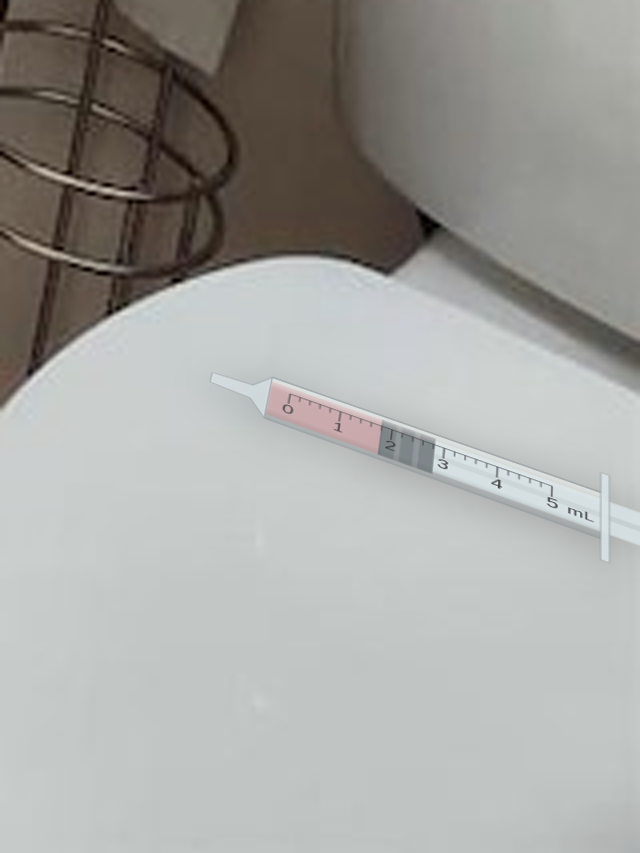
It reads 1.8; mL
